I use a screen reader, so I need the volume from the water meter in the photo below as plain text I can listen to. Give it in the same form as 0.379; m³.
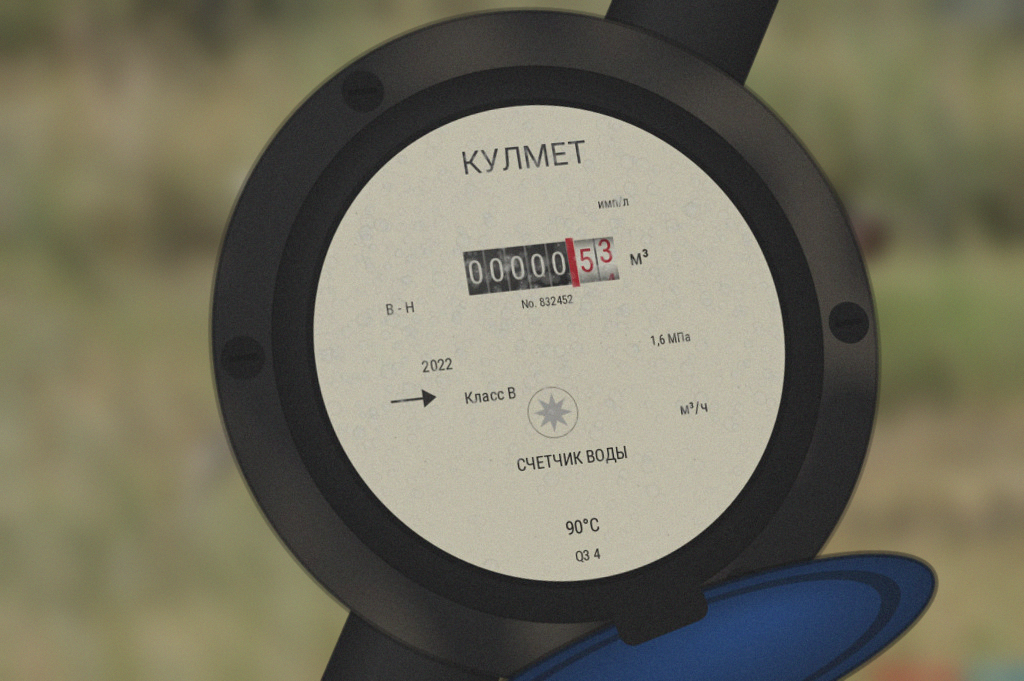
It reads 0.53; m³
